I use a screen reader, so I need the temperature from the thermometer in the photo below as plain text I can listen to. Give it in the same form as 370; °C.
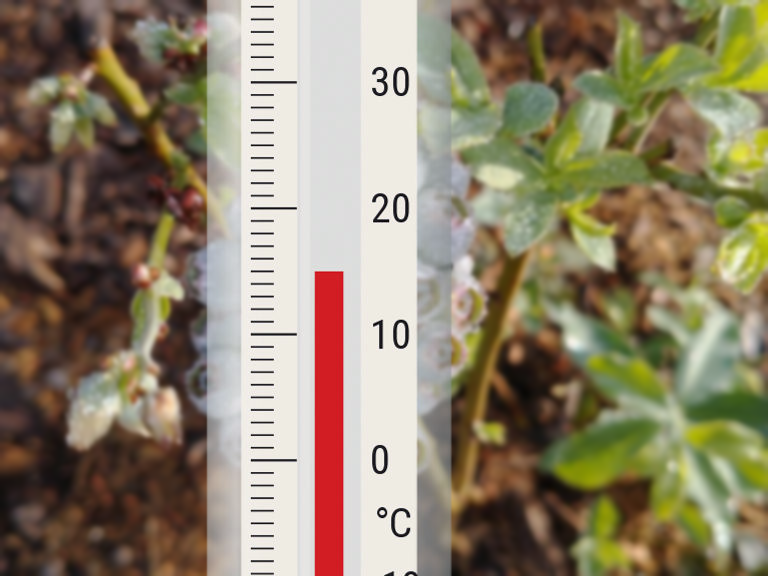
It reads 15; °C
